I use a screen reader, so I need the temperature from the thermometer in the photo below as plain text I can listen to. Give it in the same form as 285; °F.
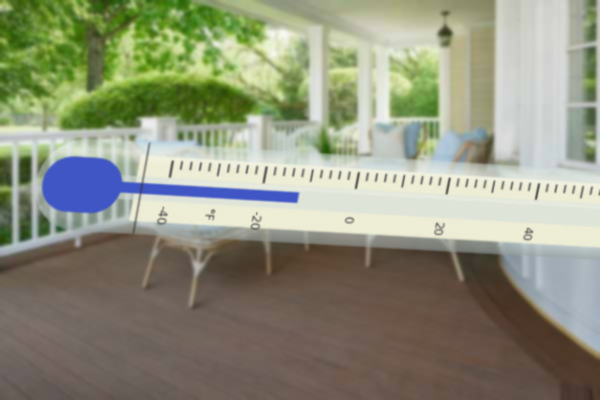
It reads -12; °F
